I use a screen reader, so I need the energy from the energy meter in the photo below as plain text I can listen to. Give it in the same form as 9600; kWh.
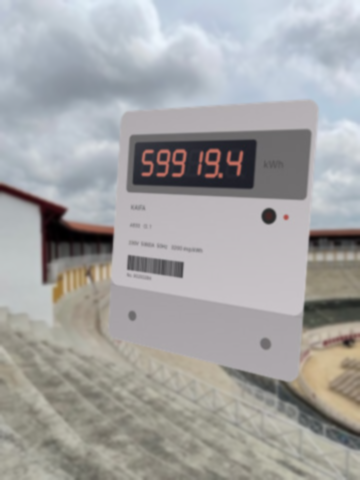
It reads 59919.4; kWh
